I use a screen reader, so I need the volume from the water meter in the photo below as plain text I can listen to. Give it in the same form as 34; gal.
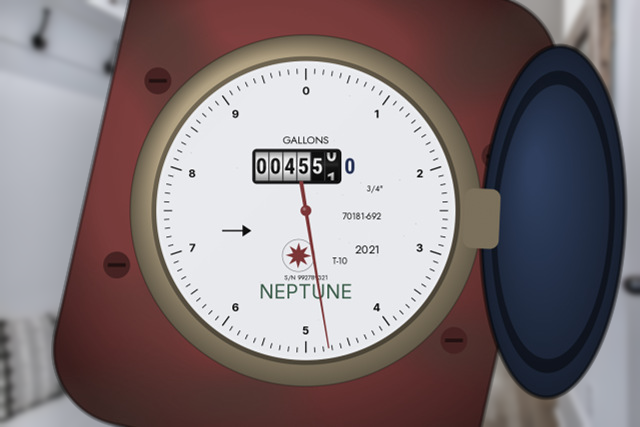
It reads 45504.7; gal
